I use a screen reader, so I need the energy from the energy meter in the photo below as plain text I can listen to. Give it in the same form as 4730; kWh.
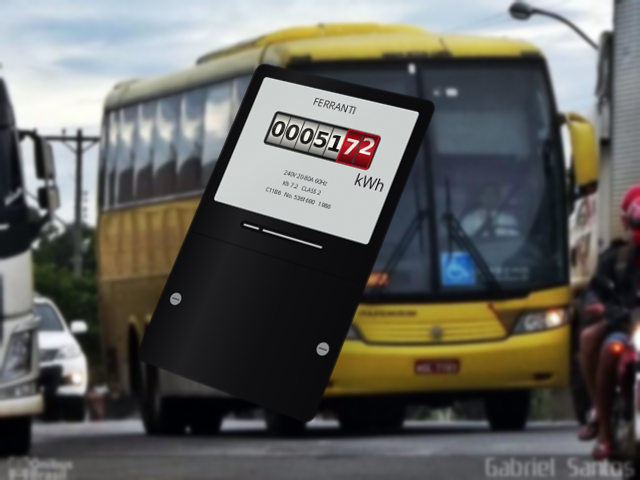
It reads 51.72; kWh
